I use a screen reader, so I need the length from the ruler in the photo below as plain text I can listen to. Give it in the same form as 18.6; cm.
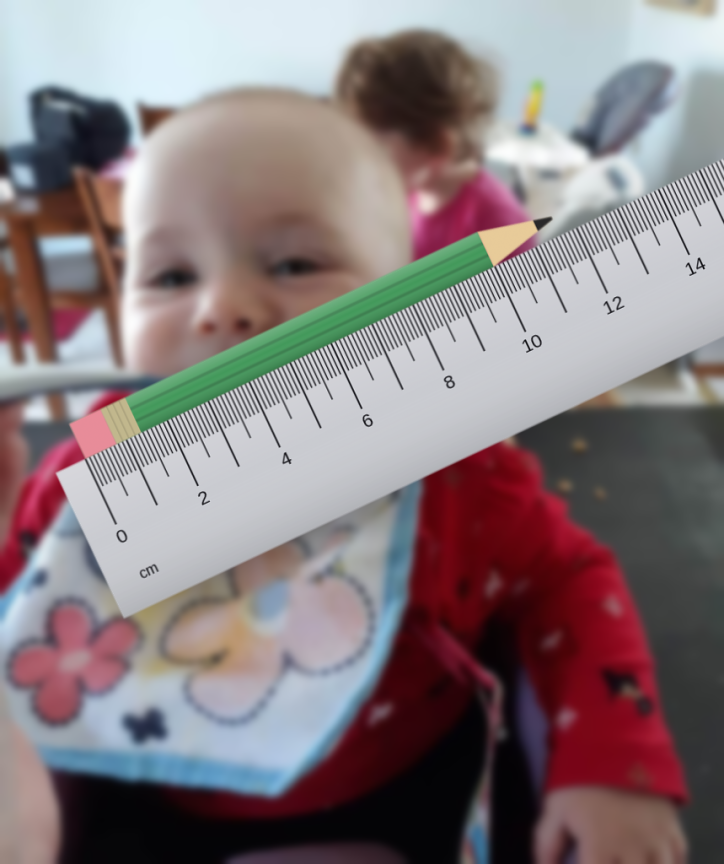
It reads 11.6; cm
